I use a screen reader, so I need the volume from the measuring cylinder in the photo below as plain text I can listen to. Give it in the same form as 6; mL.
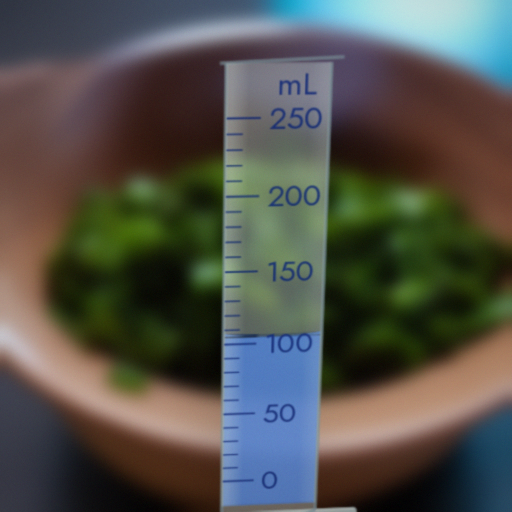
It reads 105; mL
